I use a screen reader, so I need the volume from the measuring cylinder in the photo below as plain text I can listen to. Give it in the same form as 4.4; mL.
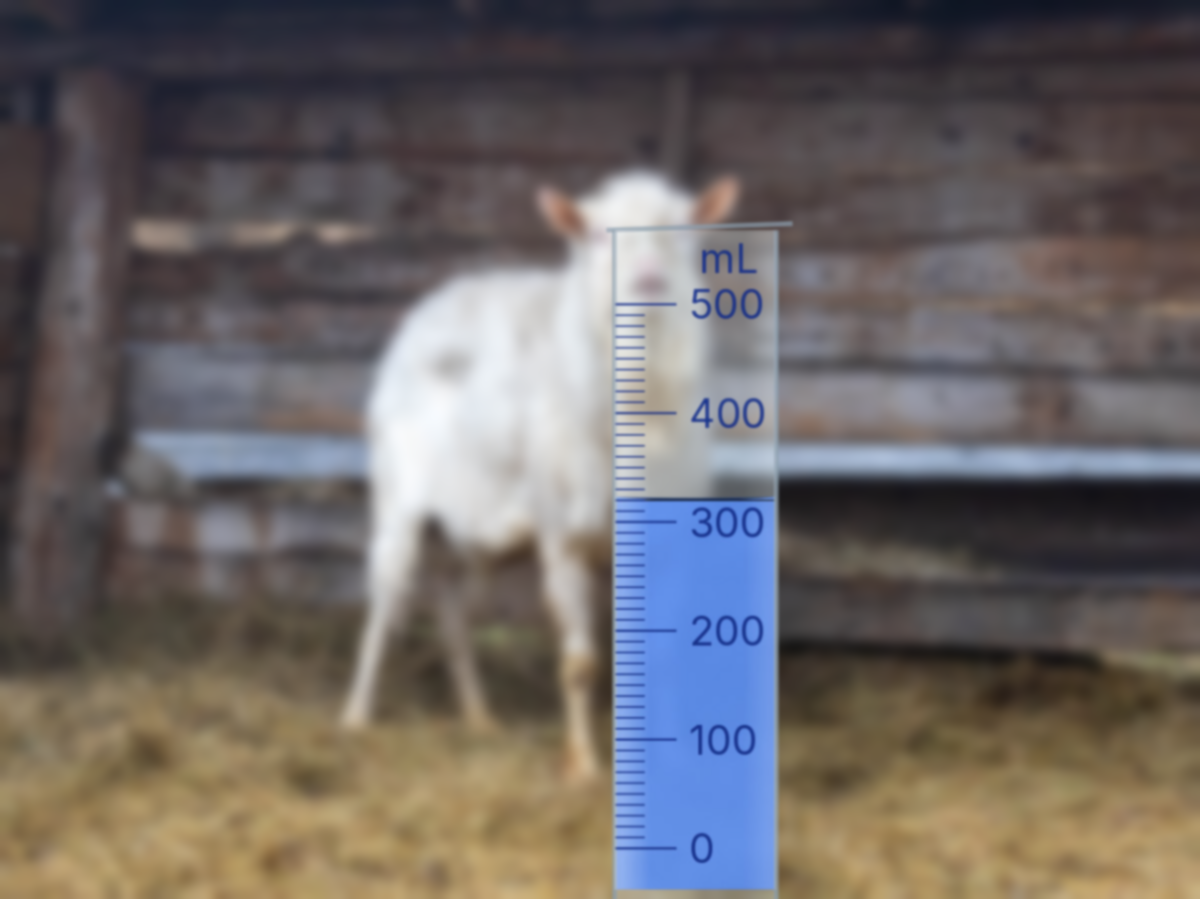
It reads 320; mL
